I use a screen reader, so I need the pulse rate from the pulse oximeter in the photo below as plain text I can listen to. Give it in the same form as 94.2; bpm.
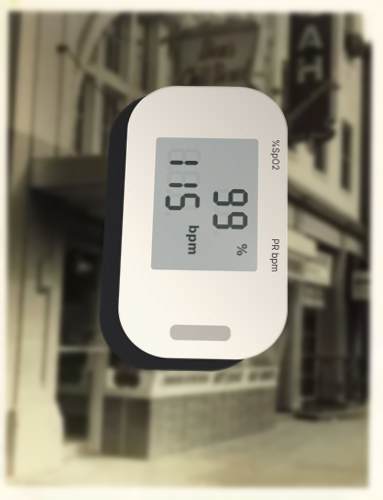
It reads 115; bpm
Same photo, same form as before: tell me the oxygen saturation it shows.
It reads 99; %
